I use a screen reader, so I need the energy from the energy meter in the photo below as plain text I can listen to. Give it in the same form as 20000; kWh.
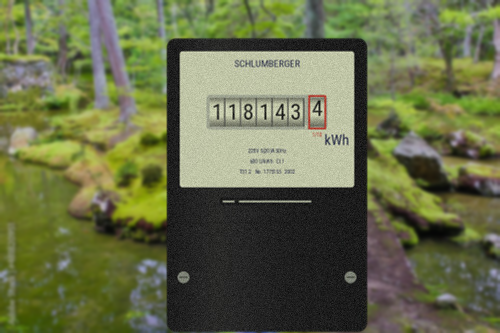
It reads 118143.4; kWh
